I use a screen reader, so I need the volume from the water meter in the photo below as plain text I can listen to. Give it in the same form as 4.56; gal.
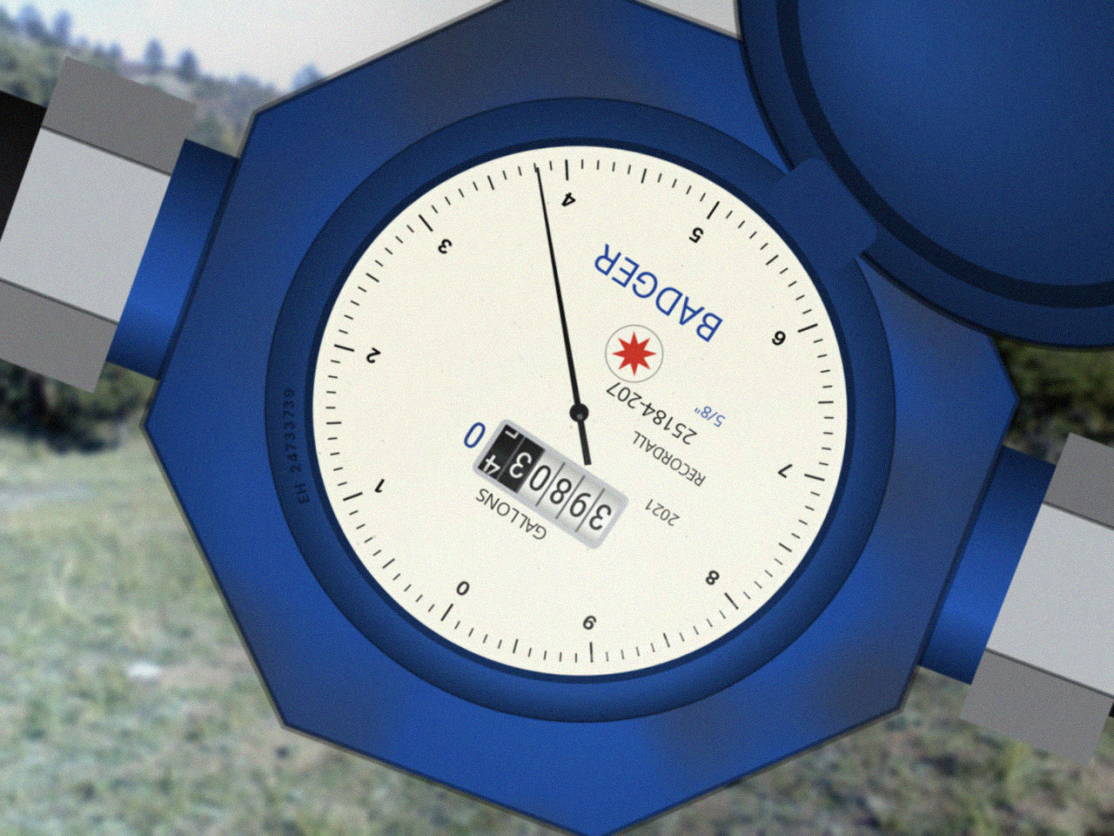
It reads 3980343.8; gal
